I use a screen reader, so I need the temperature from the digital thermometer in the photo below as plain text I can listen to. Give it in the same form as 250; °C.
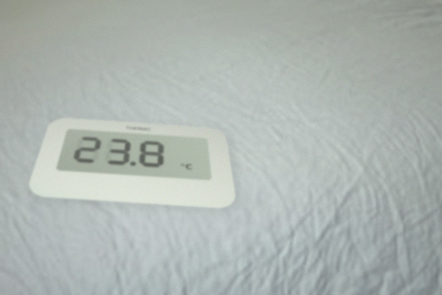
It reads 23.8; °C
